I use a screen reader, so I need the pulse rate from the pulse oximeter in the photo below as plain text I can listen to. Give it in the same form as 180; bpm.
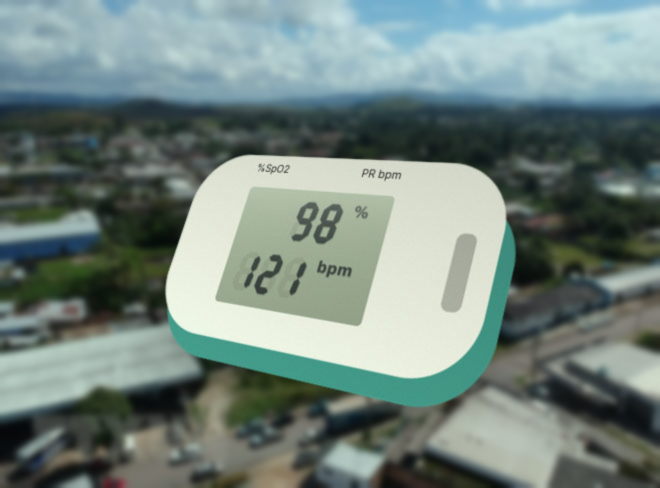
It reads 121; bpm
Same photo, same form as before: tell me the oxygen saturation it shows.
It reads 98; %
